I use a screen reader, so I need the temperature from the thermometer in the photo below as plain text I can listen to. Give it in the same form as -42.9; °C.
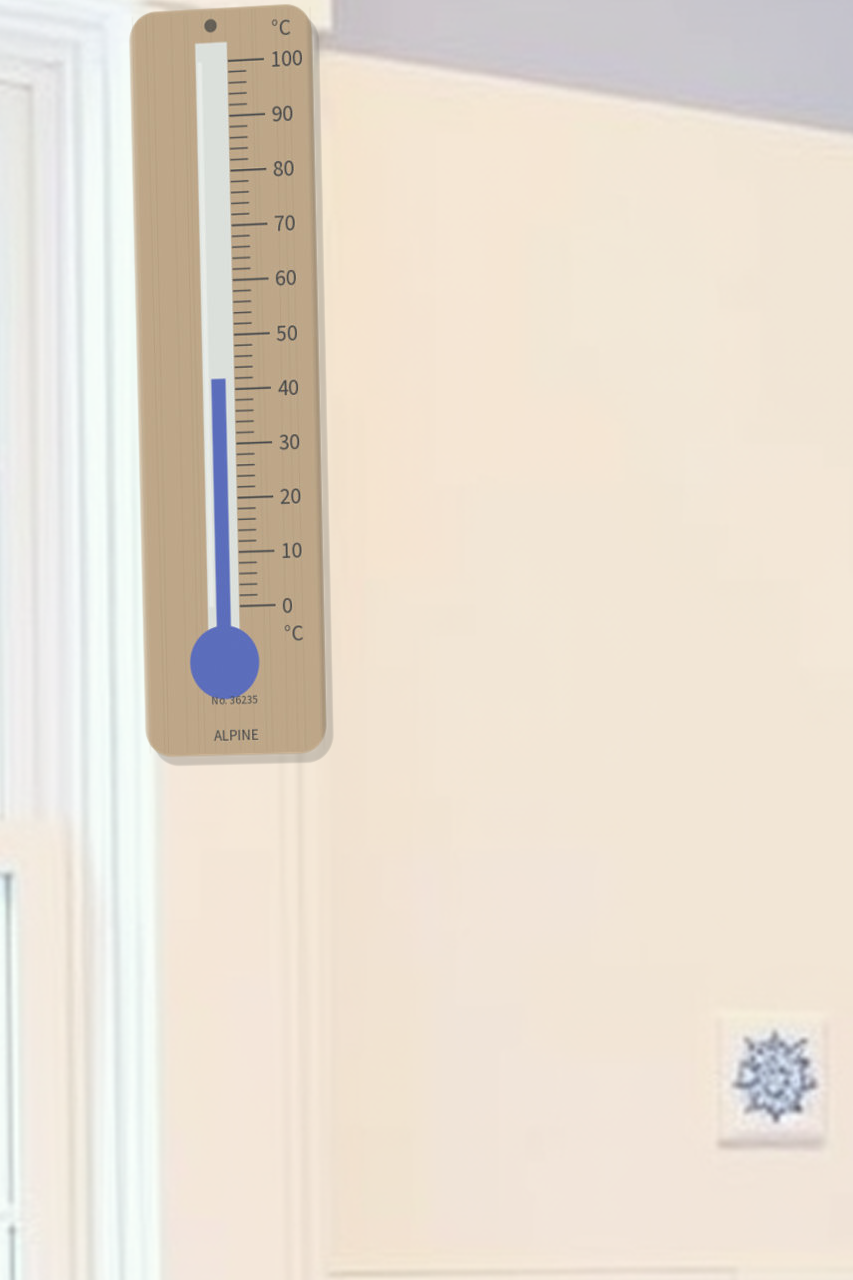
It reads 42; °C
